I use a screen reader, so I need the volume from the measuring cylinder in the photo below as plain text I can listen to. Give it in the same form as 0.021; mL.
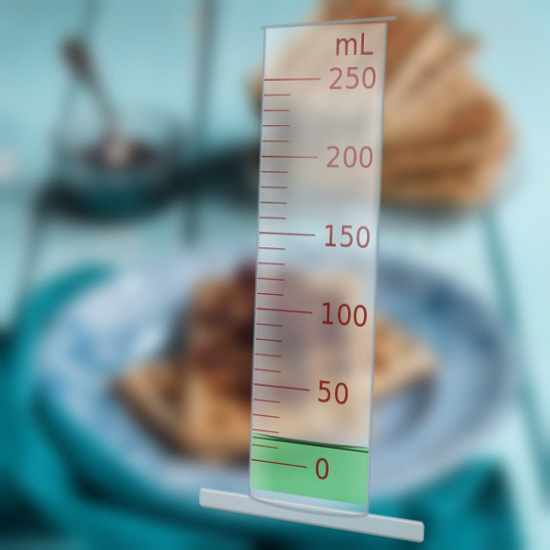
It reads 15; mL
